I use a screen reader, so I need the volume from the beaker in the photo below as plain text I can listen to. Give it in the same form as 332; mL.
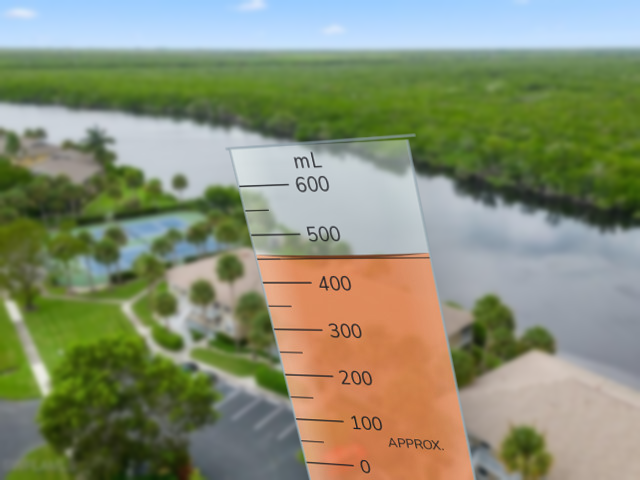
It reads 450; mL
